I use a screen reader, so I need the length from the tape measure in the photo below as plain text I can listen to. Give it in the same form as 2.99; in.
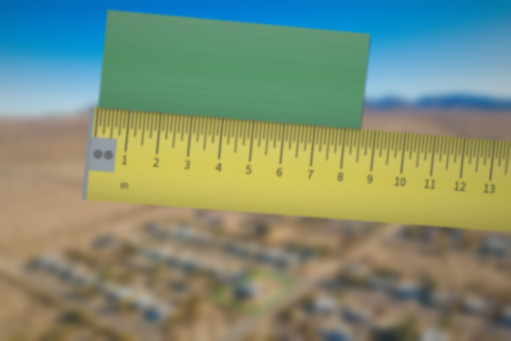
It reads 8.5; in
